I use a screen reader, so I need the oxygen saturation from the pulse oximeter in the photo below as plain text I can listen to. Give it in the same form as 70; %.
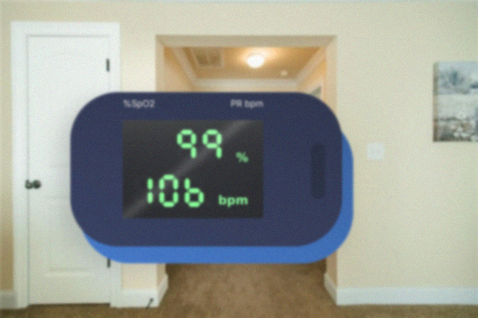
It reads 99; %
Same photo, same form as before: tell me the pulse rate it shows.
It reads 106; bpm
